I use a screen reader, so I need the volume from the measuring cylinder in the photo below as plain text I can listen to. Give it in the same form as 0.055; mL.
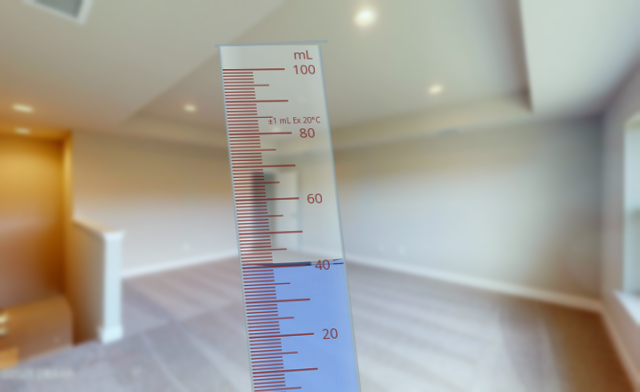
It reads 40; mL
